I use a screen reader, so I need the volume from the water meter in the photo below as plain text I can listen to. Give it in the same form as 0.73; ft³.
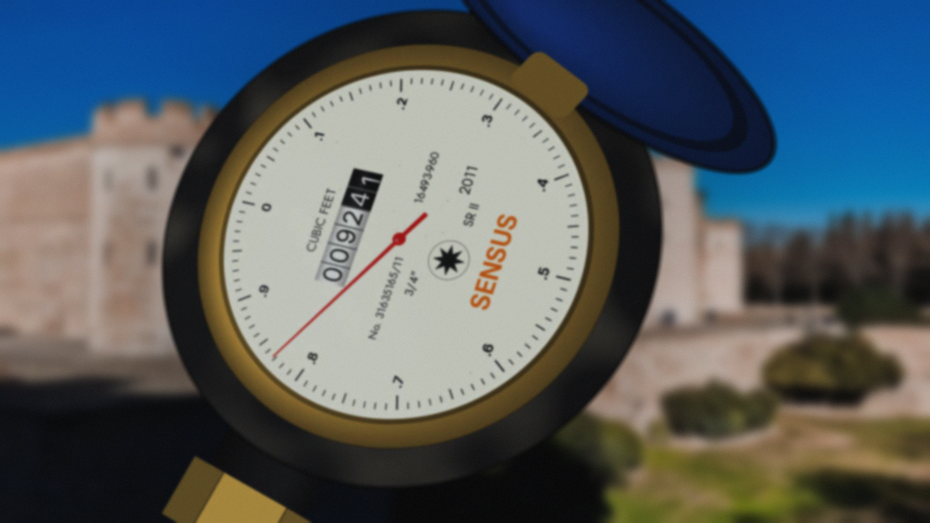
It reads 9240.83; ft³
